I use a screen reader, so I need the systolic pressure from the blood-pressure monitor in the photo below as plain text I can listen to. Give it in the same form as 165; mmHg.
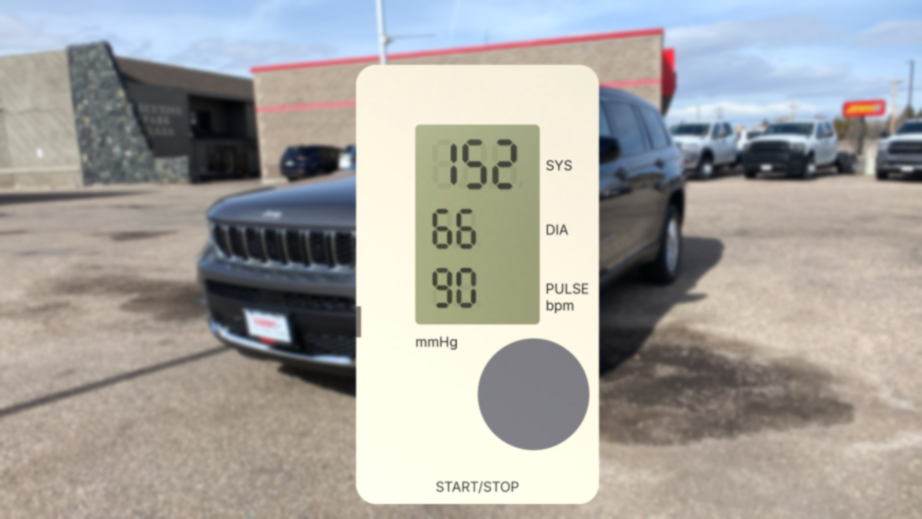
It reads 152; mmHg
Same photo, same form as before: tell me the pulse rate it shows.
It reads 90; bpm
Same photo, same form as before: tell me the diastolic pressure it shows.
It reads 66; mmHg
